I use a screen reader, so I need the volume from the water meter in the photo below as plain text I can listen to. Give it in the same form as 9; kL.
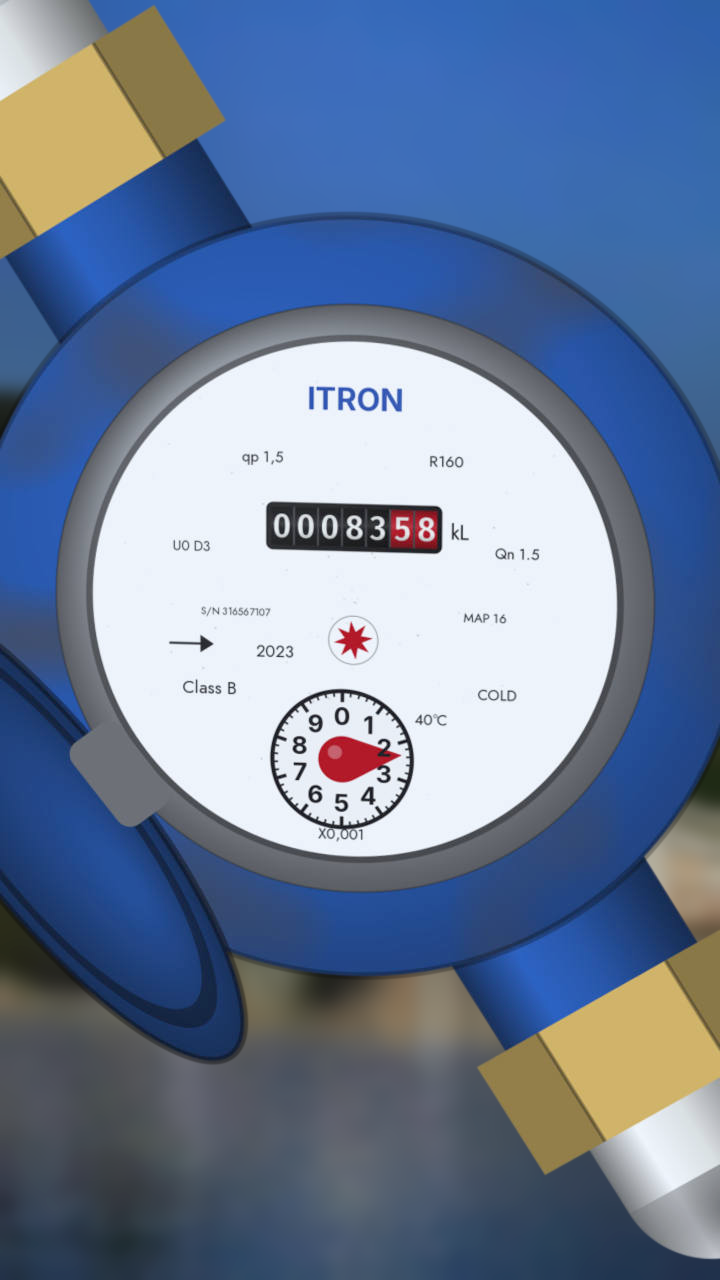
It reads 83.582; kL
